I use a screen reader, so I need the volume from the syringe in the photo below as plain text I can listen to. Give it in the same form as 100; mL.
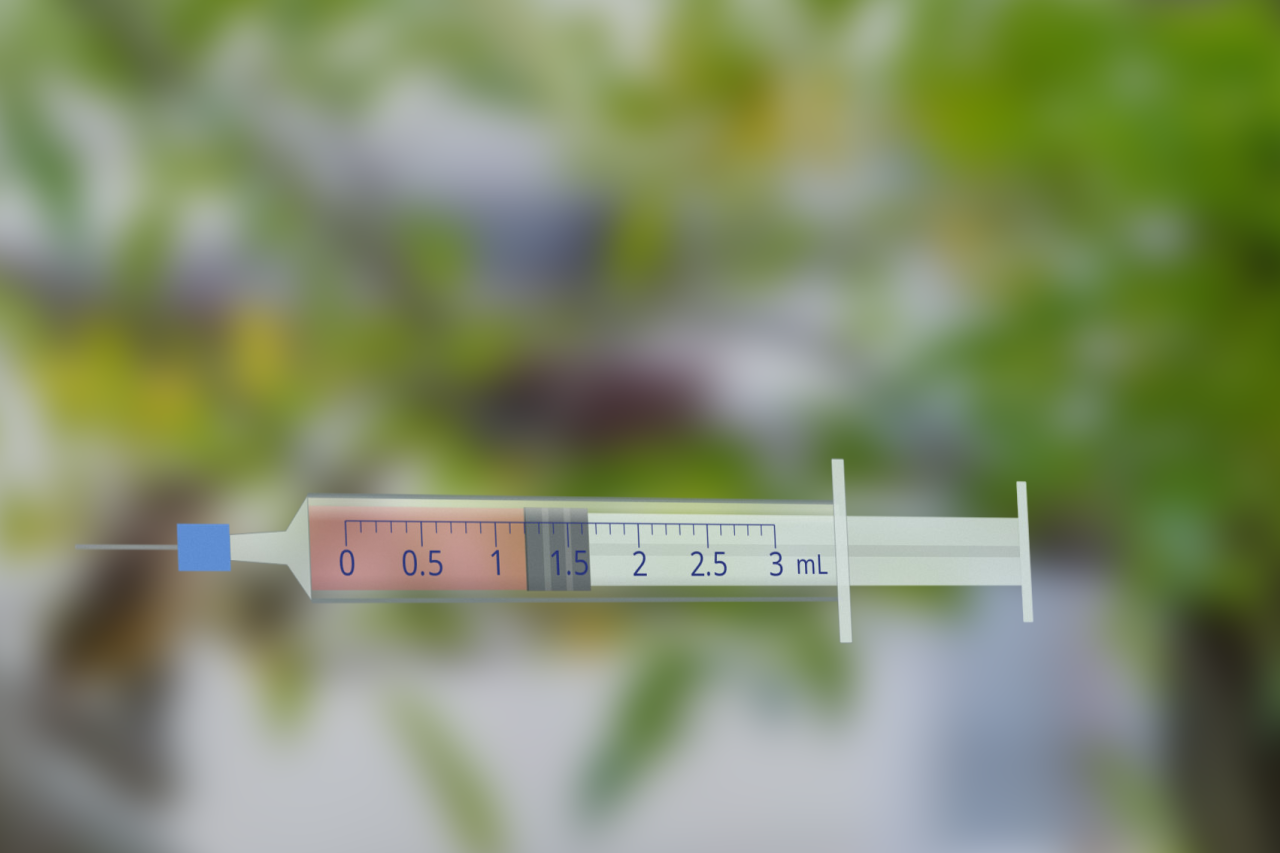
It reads 1.2; mL
